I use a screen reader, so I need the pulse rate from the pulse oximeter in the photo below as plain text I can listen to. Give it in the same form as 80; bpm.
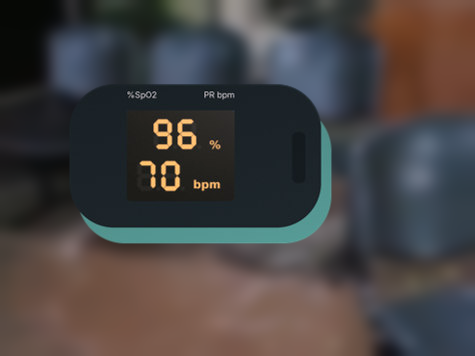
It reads 70; bpm
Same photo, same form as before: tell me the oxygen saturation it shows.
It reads 96; %
